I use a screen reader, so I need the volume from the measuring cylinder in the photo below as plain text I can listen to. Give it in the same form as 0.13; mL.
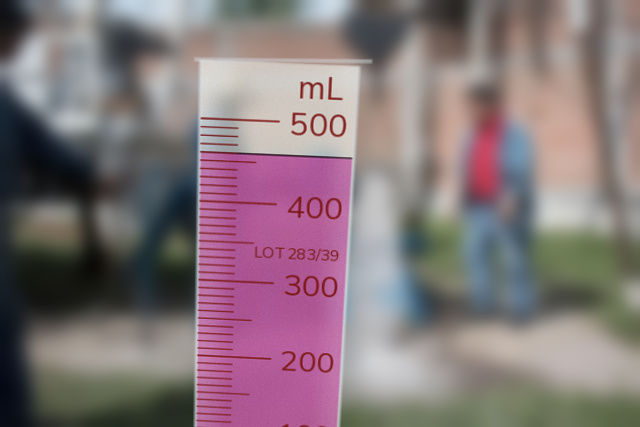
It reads 460; mL
